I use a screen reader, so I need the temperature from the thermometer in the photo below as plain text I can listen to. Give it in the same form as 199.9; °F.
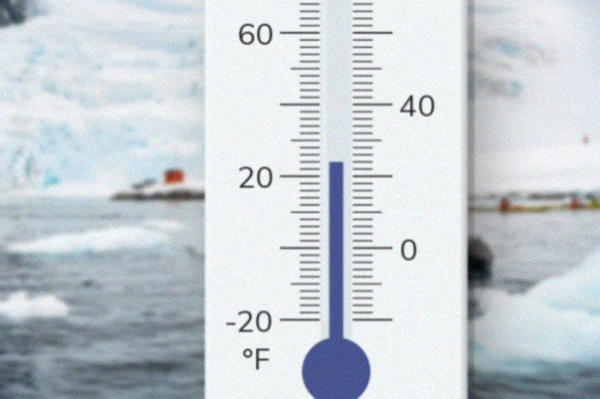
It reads 24; °F
